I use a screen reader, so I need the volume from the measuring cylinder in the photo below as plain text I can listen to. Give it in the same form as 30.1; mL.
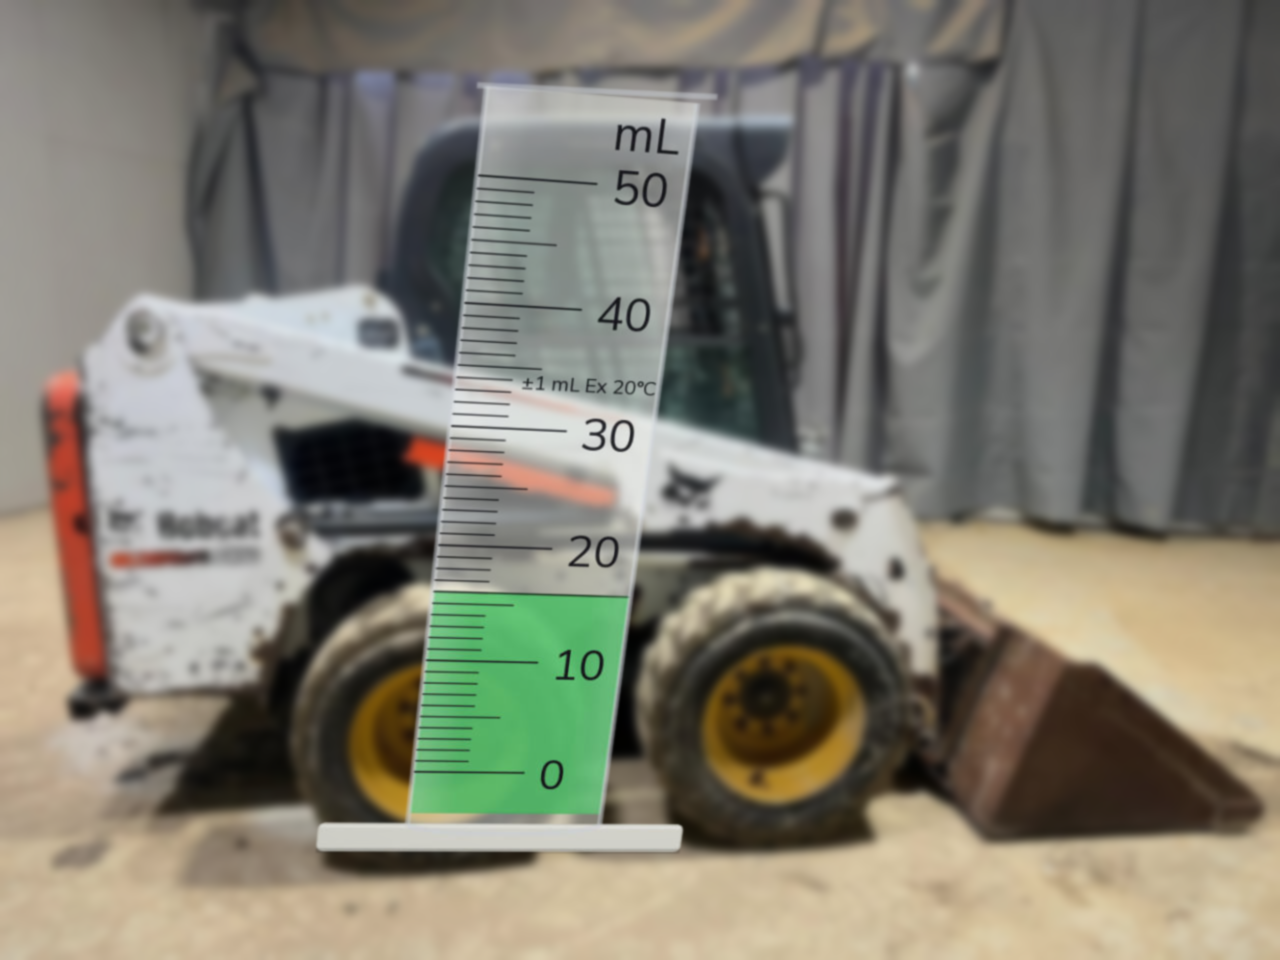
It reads 16; mL
